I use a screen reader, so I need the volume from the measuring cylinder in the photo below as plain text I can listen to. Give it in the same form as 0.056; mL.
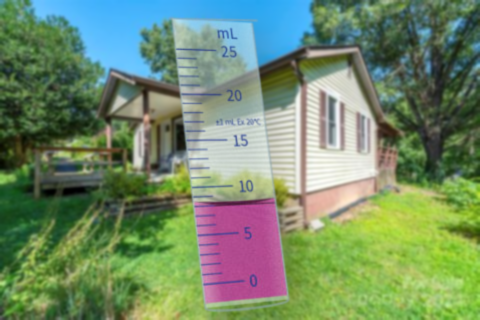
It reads 8; mL
